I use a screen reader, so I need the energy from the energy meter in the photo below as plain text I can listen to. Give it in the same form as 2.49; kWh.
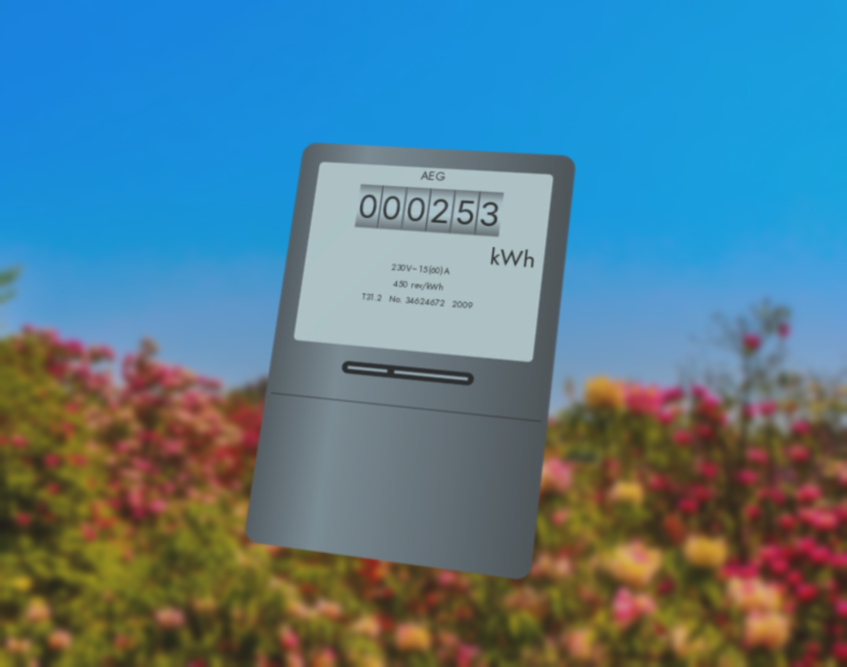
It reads 253; kWh
